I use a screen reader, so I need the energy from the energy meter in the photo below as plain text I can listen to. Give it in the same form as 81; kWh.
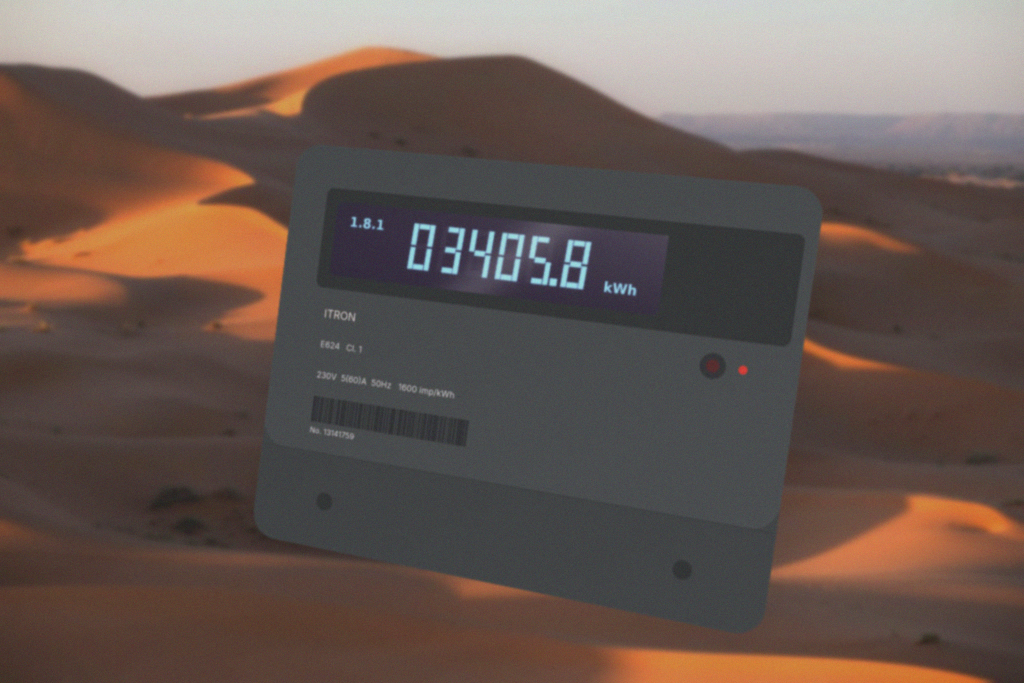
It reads 3405.8; kWh
